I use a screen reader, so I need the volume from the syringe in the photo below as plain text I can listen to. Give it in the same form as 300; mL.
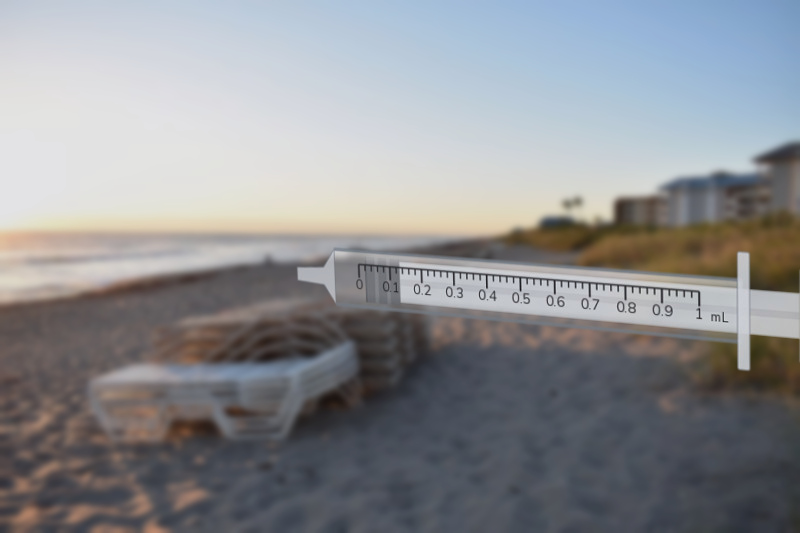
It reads 0.02; mL
